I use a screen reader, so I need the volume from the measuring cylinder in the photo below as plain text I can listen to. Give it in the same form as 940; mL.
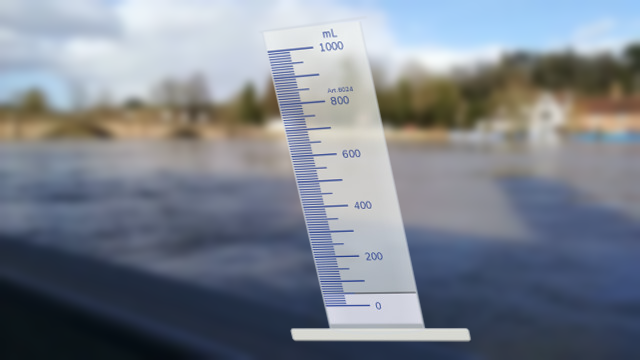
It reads 50; mL
